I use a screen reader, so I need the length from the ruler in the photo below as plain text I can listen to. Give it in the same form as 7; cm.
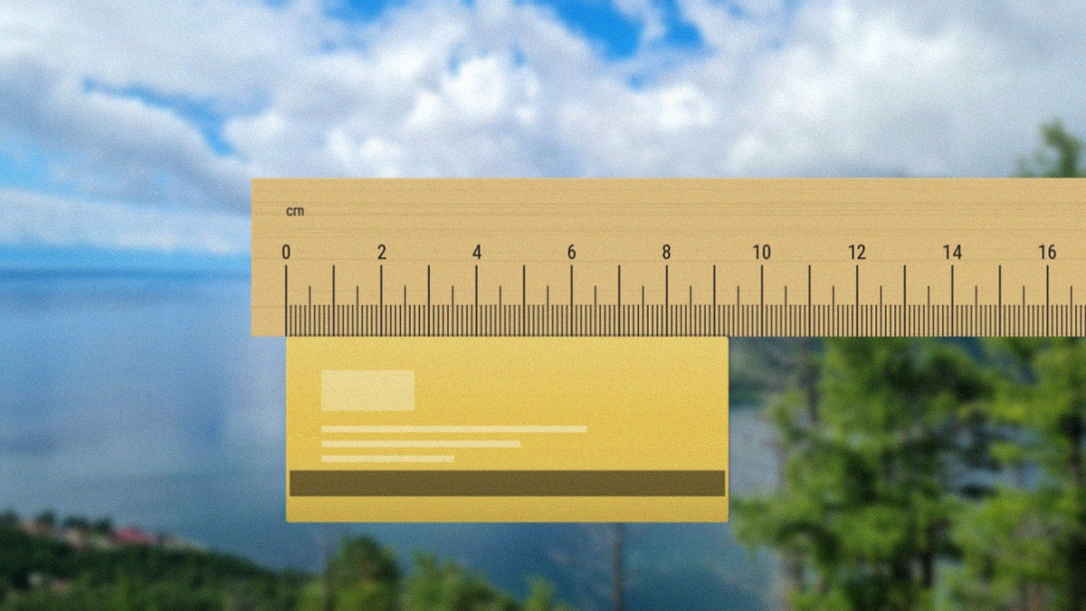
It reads 9.3; cm
